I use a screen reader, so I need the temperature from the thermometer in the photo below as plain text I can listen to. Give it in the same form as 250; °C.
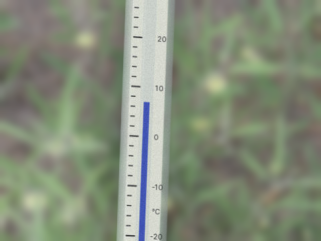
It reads 7; °C
